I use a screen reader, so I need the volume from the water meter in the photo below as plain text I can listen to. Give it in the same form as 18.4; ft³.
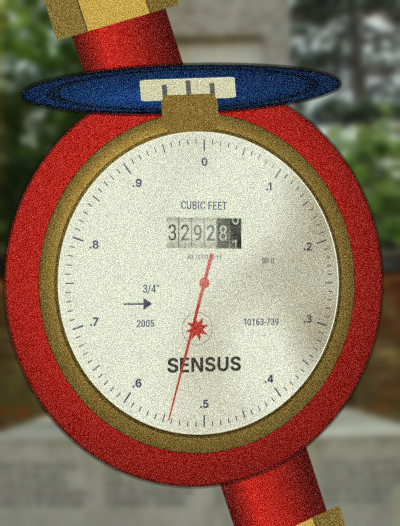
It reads 329280.54; ft³
